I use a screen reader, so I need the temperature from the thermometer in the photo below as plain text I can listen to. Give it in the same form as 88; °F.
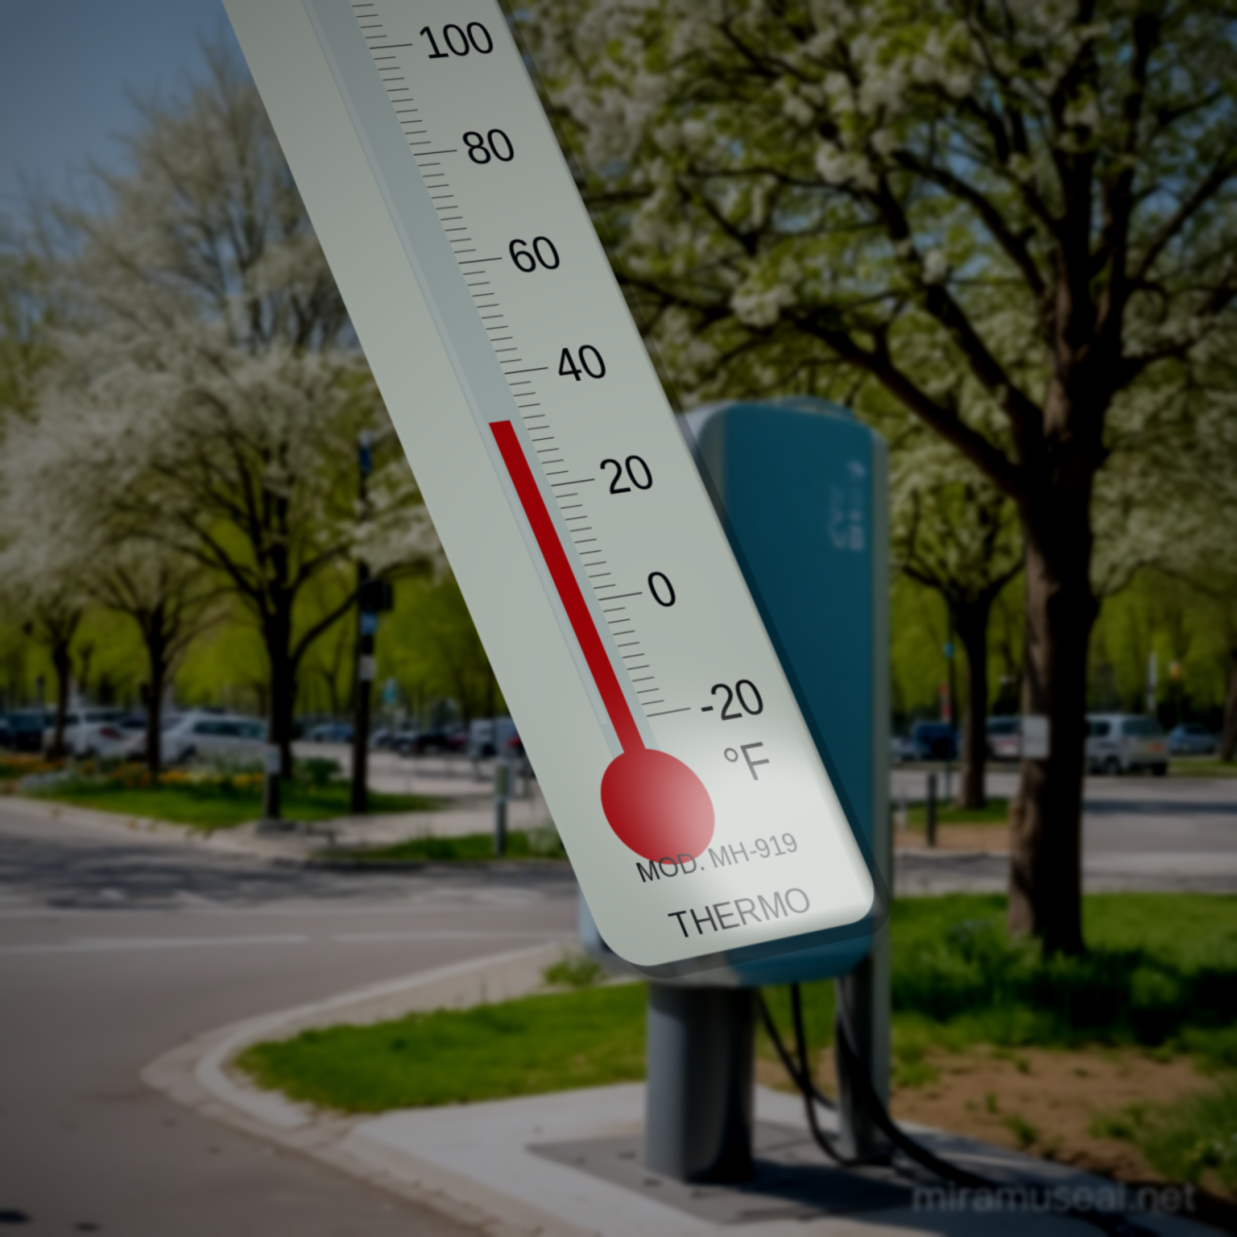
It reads 32; °F
